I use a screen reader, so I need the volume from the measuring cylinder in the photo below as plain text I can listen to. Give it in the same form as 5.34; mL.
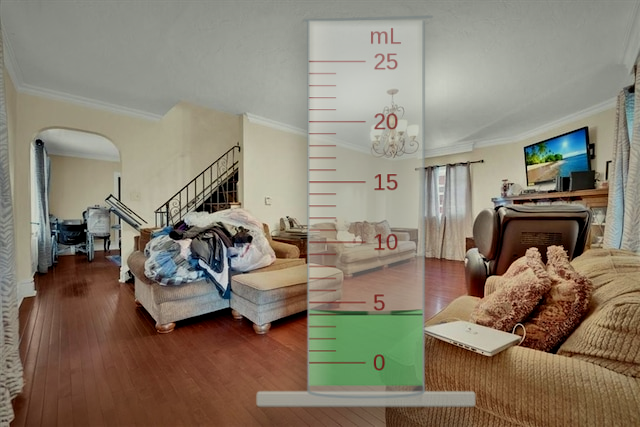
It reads 4; mL
